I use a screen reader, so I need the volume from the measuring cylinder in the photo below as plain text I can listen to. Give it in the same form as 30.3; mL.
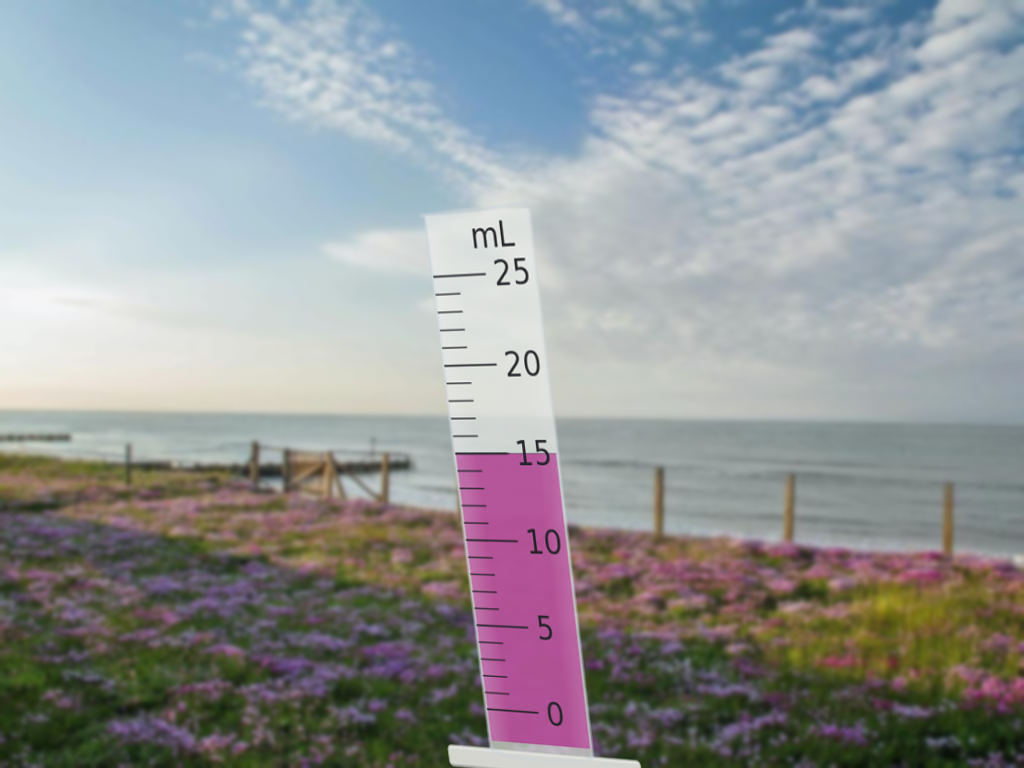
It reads 15; mL
